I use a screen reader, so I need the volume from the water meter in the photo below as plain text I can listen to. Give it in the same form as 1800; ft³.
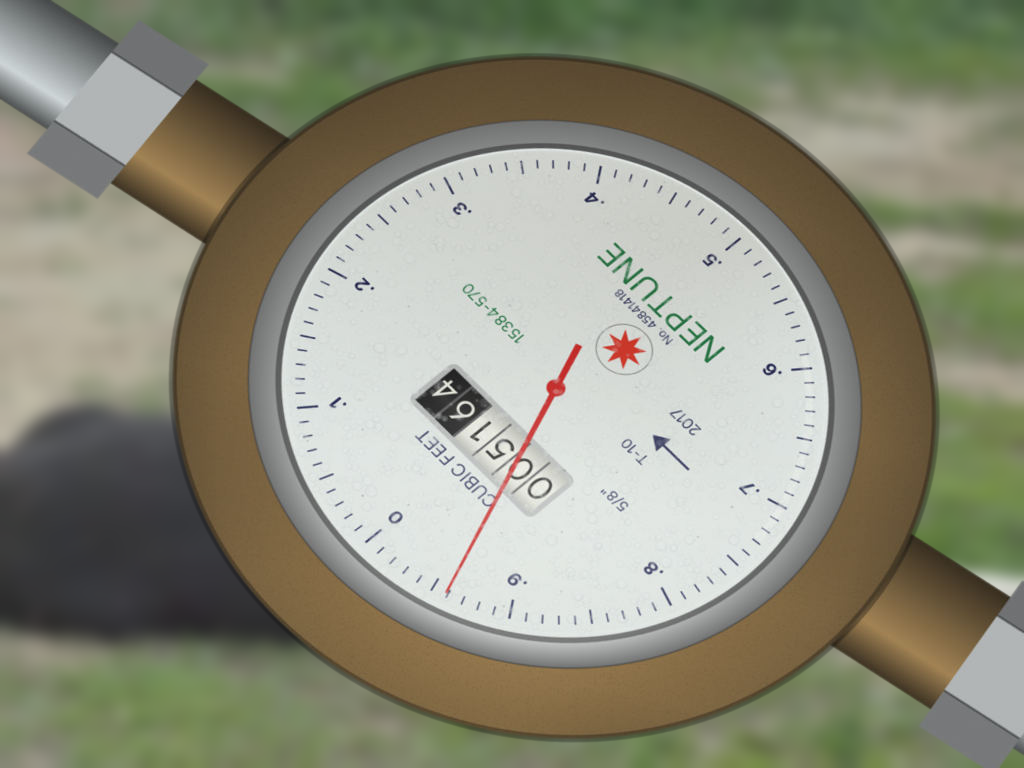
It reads 5163.94; ft³
